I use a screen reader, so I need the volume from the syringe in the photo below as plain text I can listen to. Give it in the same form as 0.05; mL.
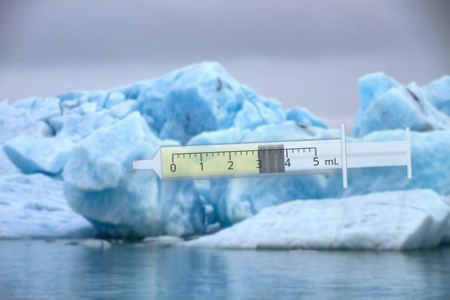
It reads 3; mL
